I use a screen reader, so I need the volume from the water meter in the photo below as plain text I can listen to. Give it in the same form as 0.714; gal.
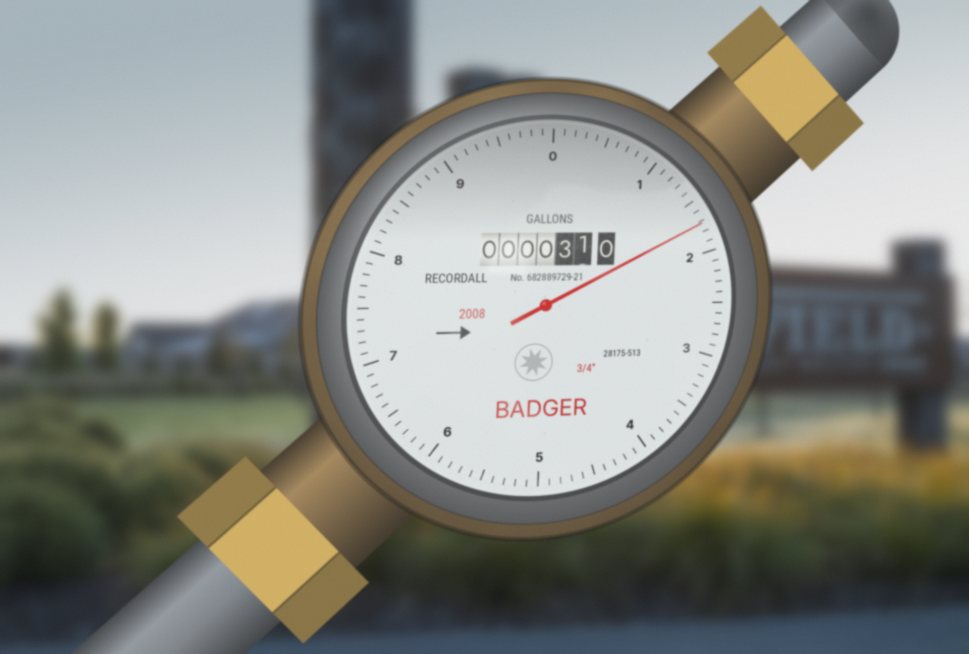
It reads 311.7; gal
